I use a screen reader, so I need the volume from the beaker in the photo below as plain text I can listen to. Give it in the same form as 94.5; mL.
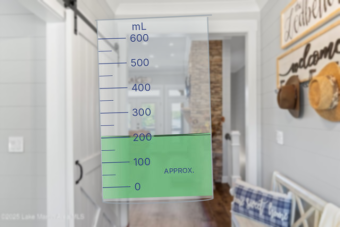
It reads 200; mL
